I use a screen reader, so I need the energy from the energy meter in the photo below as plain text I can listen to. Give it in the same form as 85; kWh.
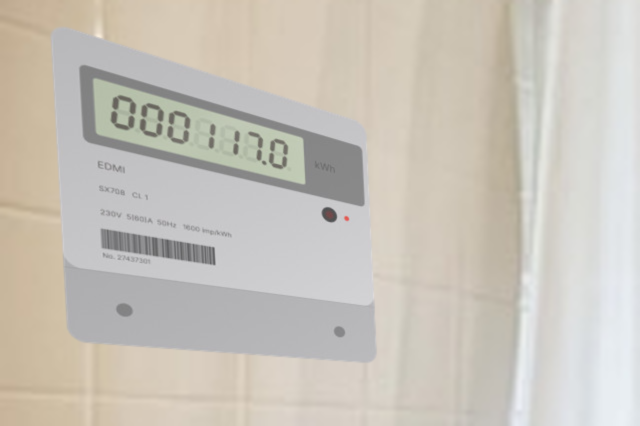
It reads 117.0; kWh
